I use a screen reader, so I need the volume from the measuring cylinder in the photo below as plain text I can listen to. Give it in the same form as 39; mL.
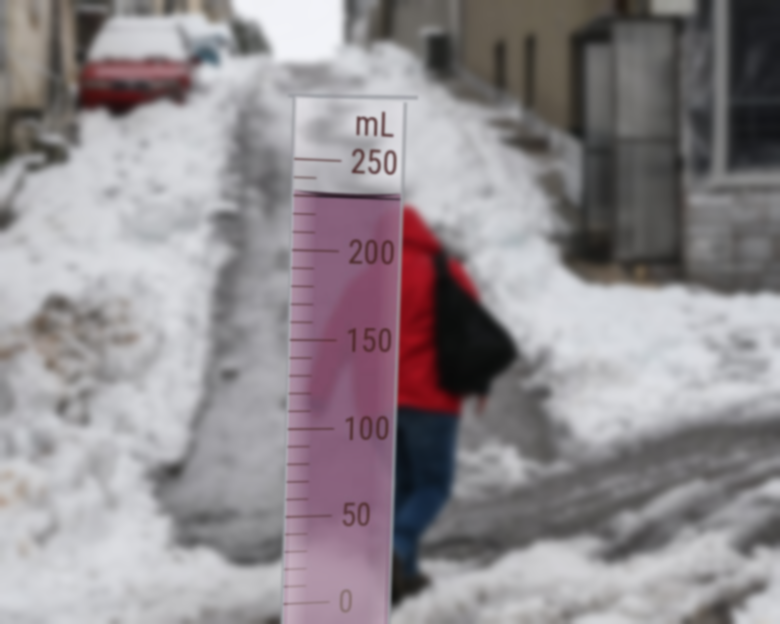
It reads 230; mL
